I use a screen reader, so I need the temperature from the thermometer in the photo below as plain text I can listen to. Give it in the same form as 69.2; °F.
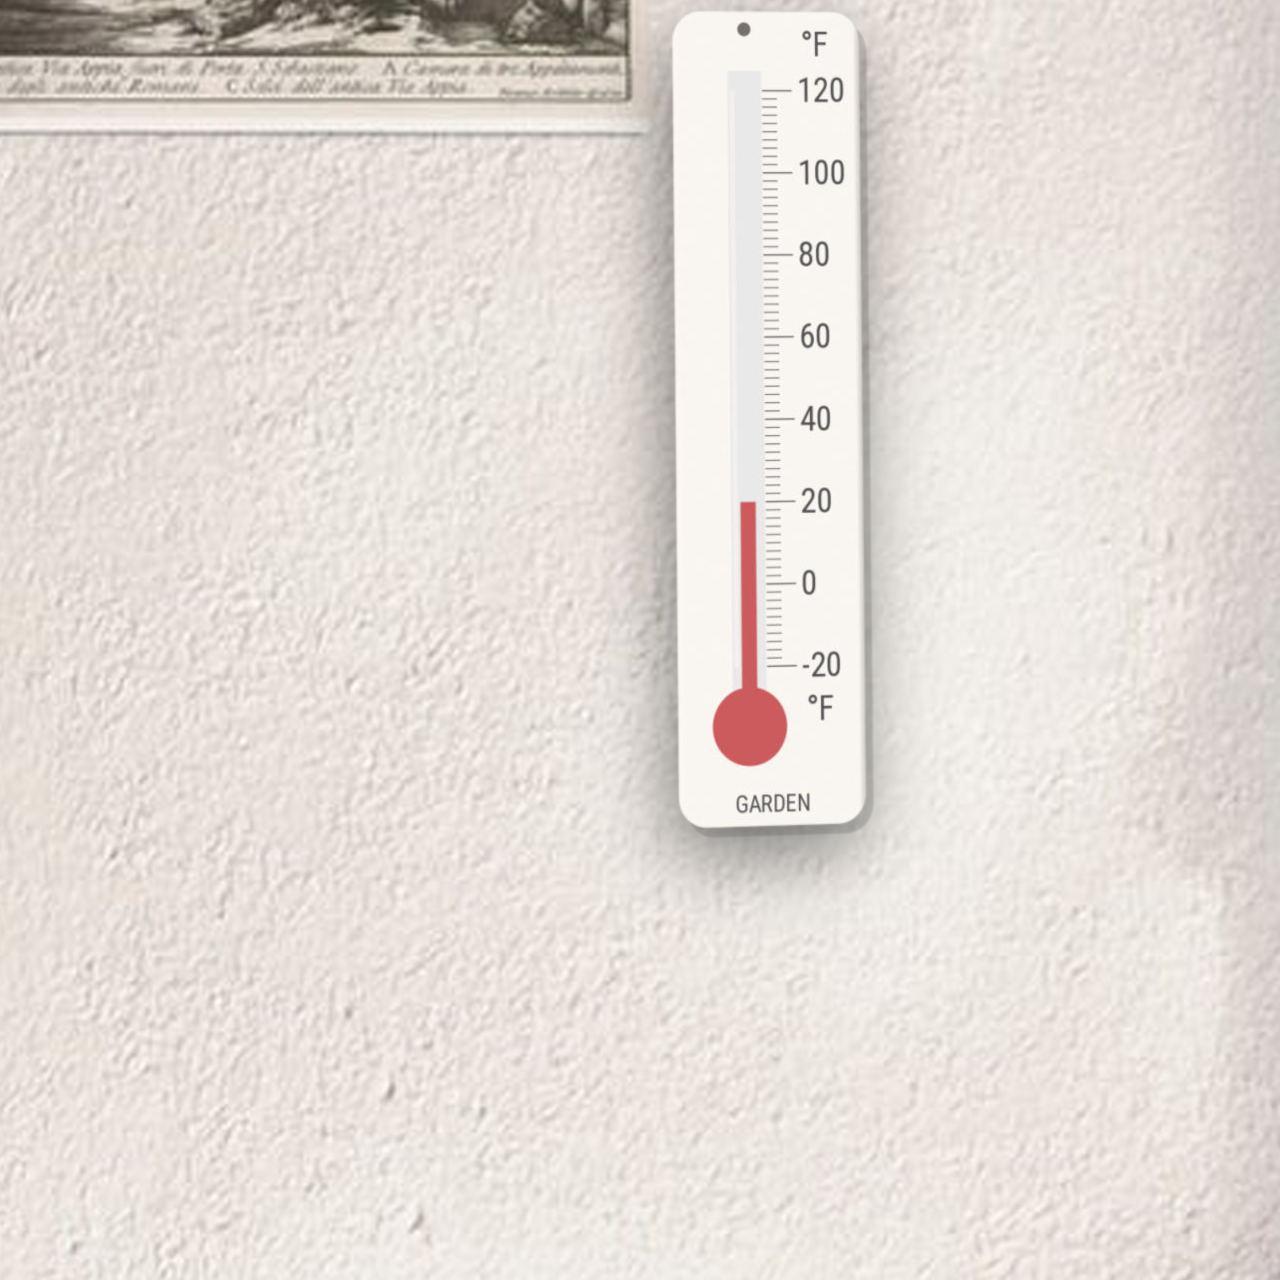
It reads 20; °F
